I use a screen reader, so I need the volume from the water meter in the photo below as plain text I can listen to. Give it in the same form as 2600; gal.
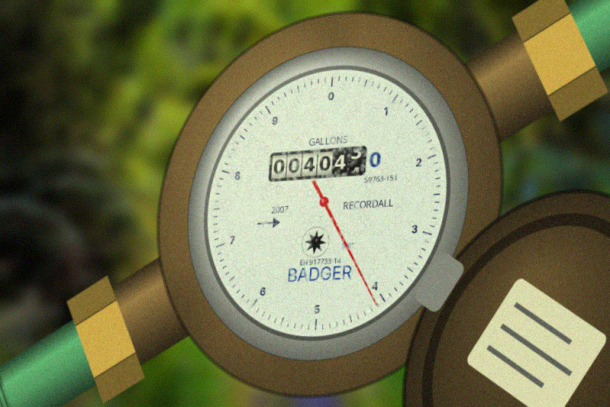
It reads 40434.1; gal
